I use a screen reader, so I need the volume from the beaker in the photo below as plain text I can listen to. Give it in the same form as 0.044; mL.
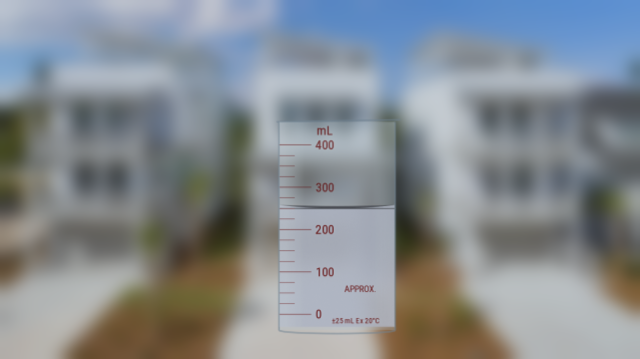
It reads 250; mL
